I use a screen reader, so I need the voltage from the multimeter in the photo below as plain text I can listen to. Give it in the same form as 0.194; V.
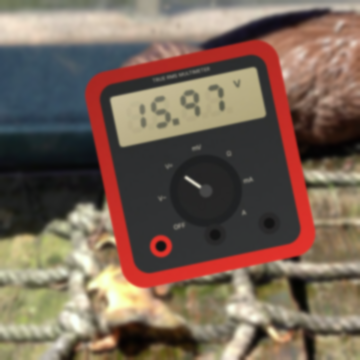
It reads 15.97; V
